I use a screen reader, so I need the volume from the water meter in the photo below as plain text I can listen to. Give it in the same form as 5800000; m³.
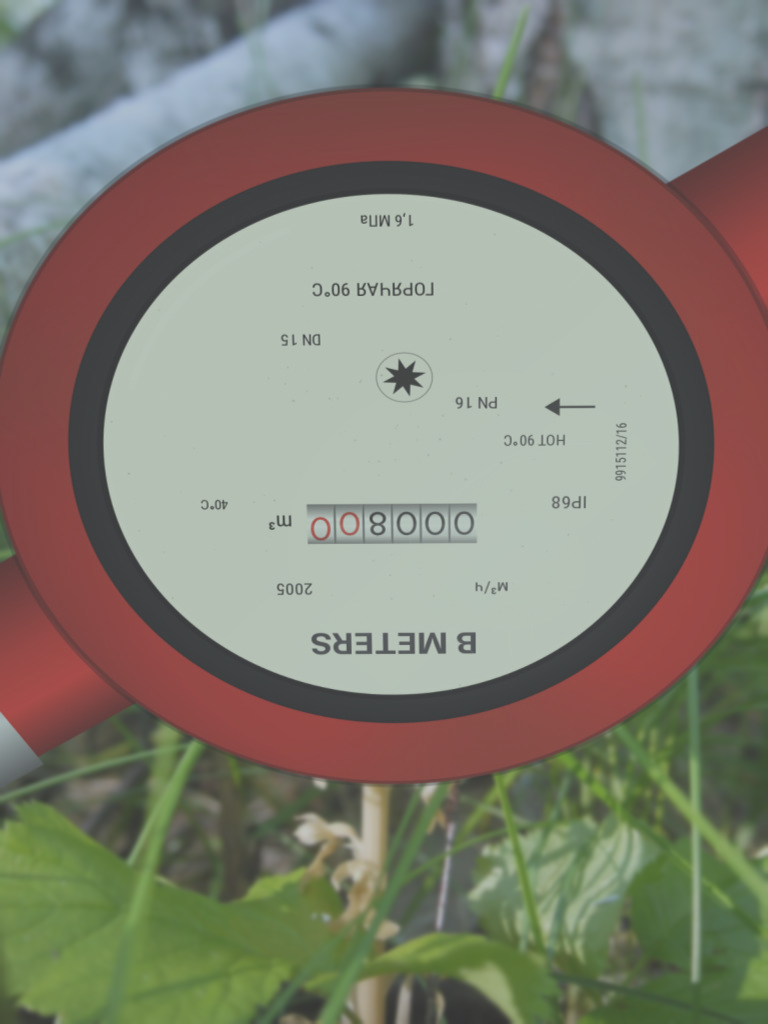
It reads 8.00; m³
